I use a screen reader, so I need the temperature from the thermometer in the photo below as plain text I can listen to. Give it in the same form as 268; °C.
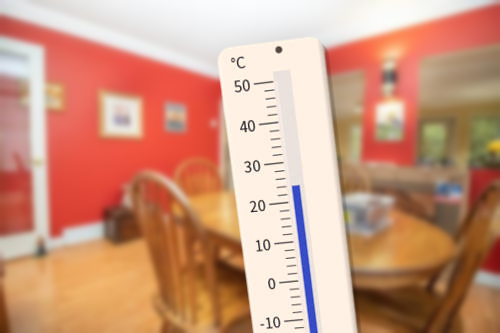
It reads 24; °C
